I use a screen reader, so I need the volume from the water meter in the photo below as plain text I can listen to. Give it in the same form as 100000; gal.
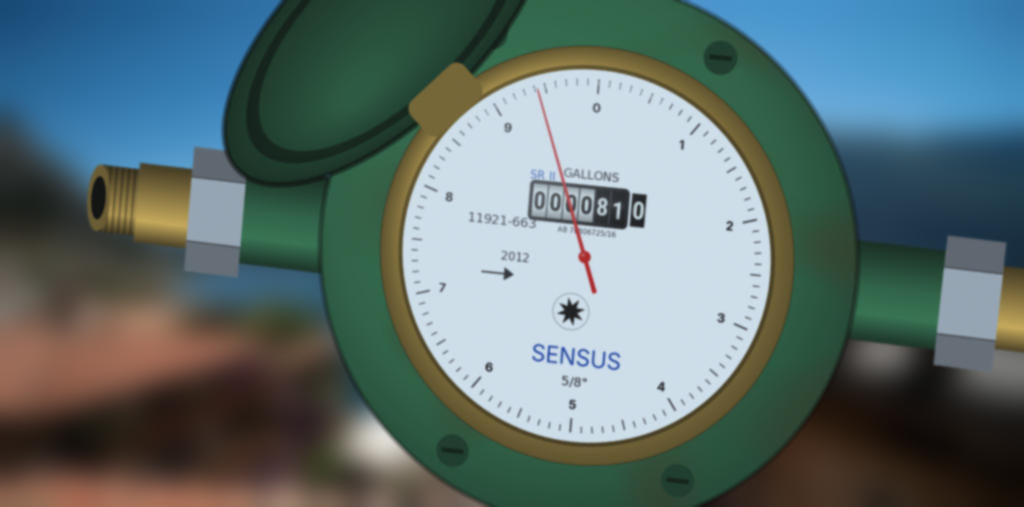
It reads 809.4; gal
